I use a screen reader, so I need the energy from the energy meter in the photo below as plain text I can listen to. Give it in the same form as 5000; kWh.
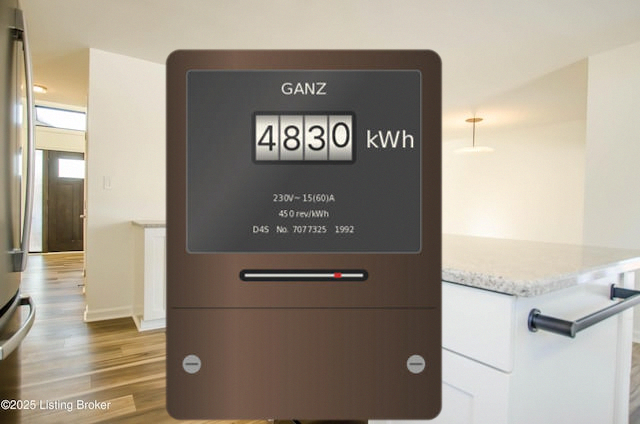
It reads 4830; kWh
